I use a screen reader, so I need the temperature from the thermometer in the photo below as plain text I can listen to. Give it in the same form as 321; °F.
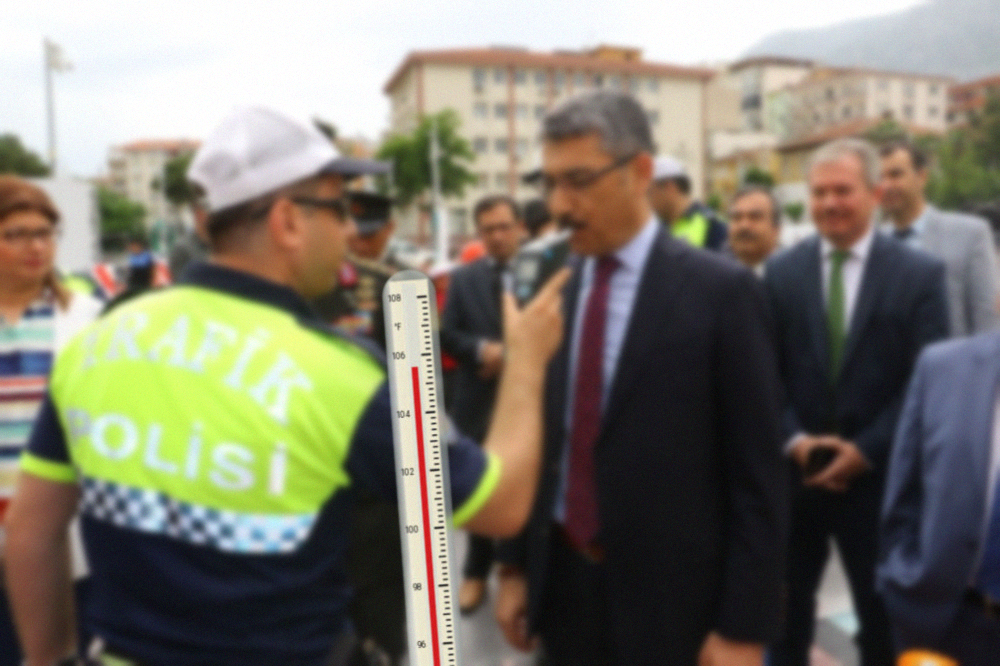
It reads 105.6; °F
